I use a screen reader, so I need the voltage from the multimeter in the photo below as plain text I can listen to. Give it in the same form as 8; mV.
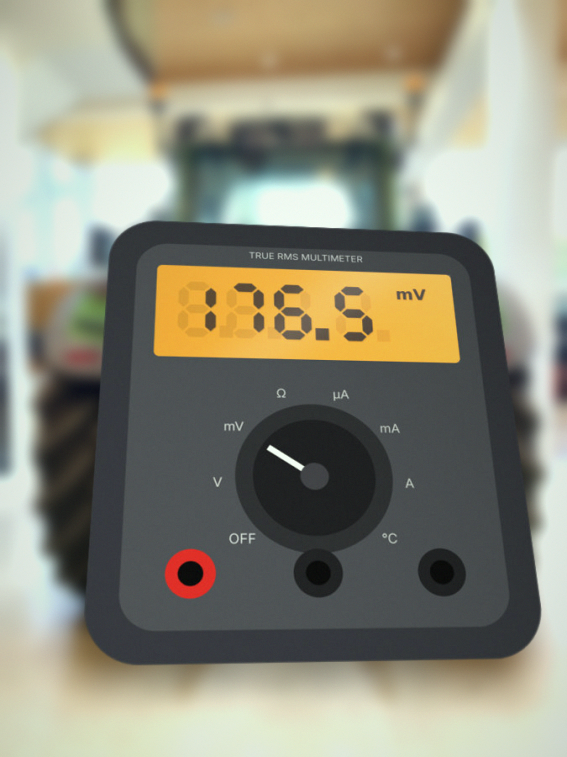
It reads 176.5; mV
